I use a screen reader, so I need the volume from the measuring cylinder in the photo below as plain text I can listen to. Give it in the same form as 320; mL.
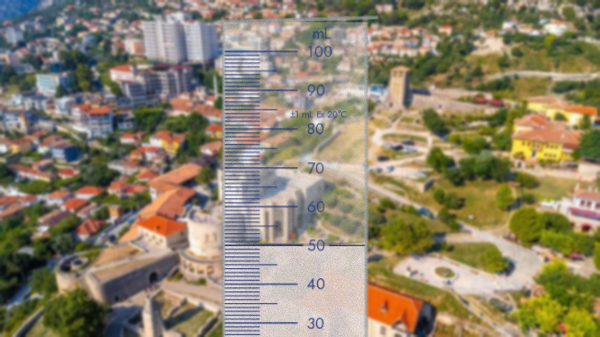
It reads 50; mL
